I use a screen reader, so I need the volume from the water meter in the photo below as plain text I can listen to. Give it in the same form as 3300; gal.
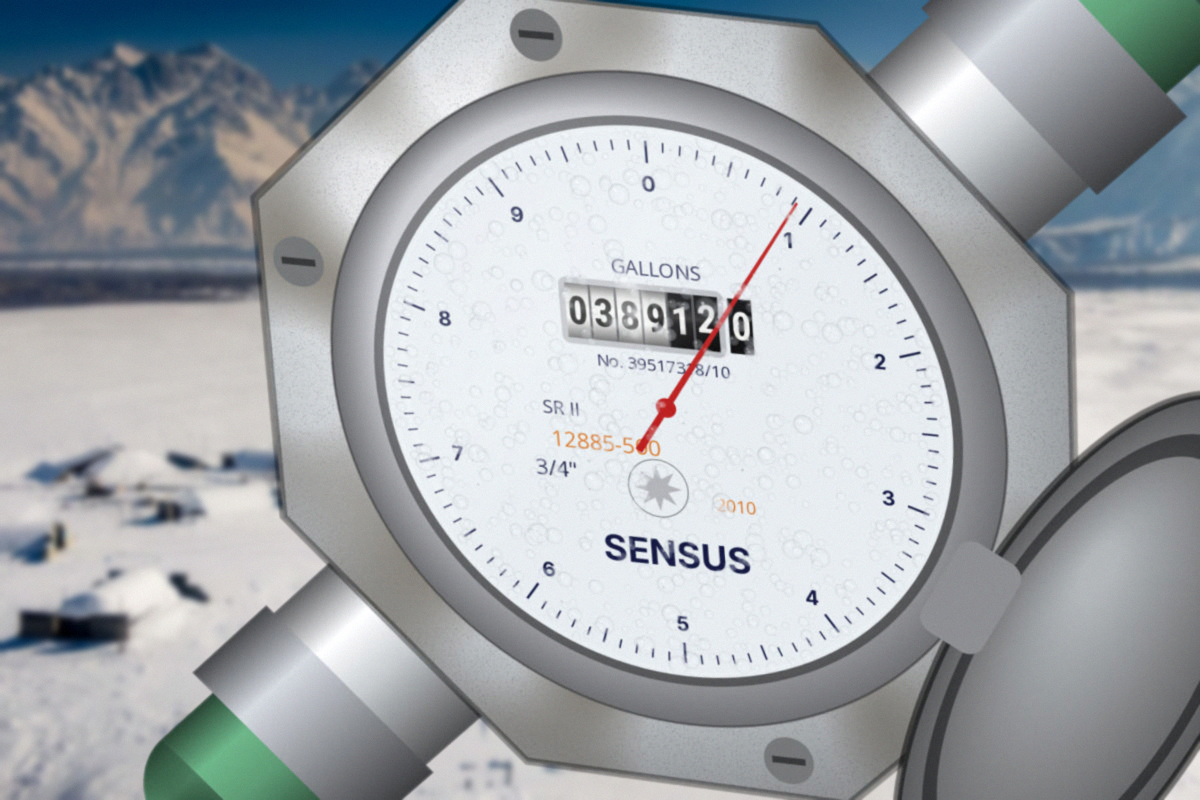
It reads 389120.9; gal
